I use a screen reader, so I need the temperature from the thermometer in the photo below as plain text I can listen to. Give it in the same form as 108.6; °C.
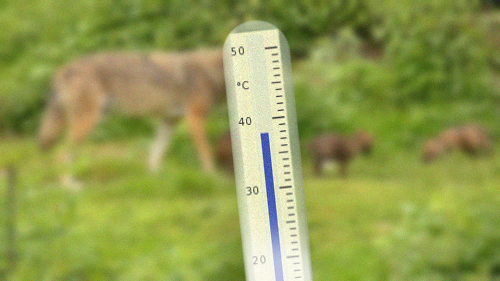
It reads 38; °C
